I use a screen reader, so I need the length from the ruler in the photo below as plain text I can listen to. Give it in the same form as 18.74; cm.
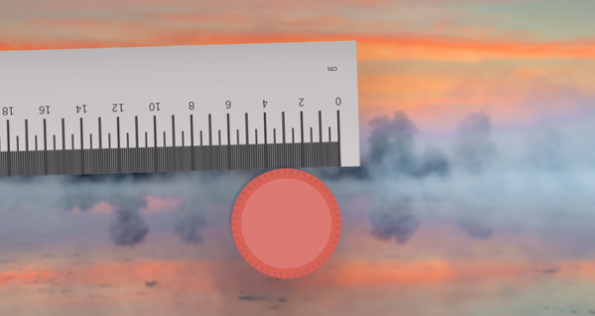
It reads 6; cm
